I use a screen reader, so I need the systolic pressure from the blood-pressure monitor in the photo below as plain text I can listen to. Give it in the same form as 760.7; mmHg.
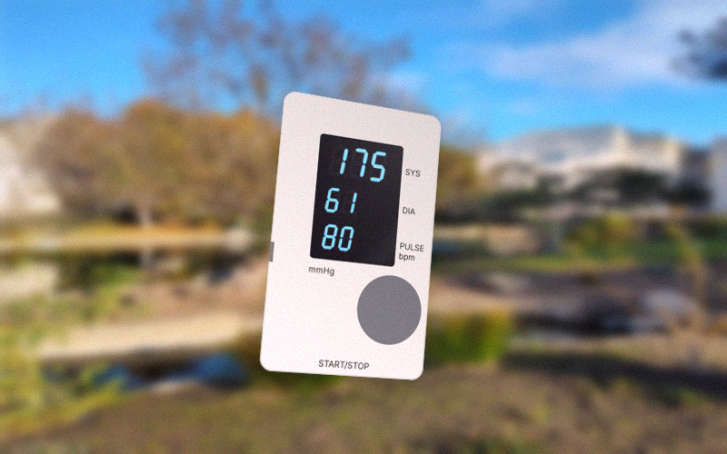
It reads 175; mmHg
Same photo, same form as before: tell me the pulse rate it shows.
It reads 80; bpm
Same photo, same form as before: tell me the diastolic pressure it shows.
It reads 61; mmHg
